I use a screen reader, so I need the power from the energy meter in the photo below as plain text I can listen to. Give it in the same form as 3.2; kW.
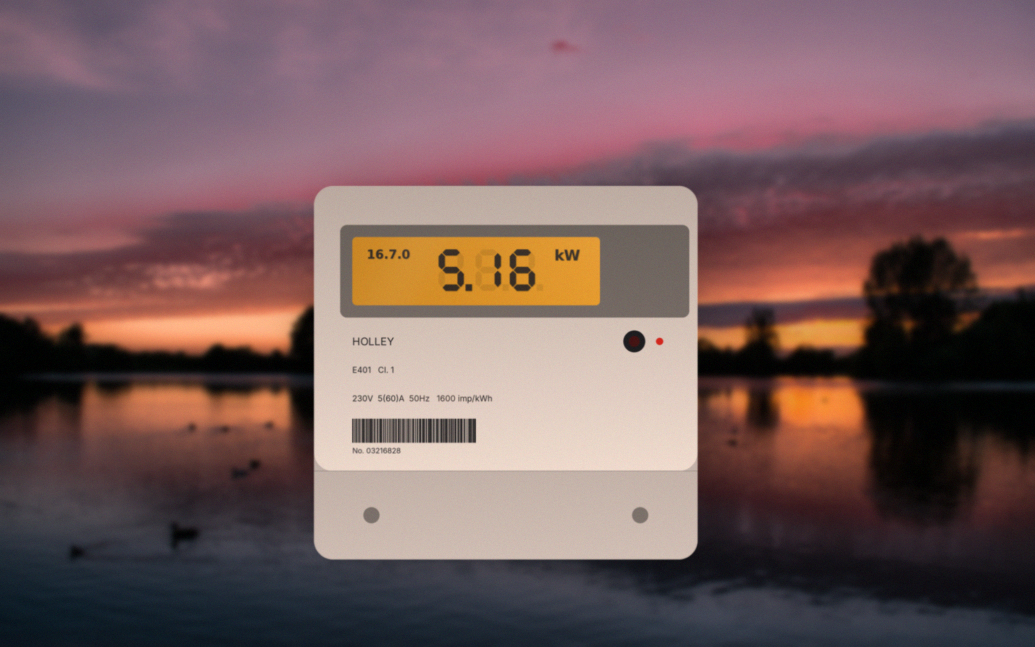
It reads 5.16; kW
